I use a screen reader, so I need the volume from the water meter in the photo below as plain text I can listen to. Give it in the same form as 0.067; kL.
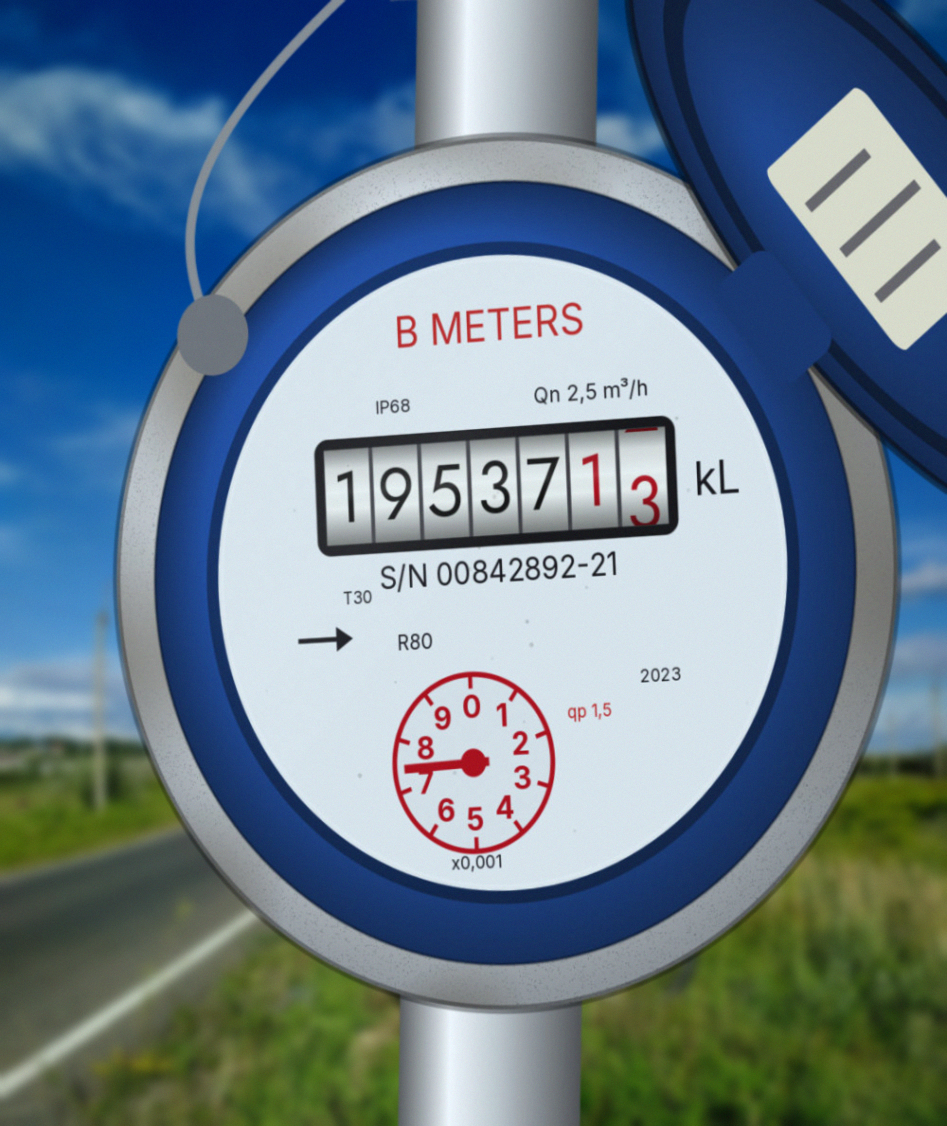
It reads 19537.127; kL
